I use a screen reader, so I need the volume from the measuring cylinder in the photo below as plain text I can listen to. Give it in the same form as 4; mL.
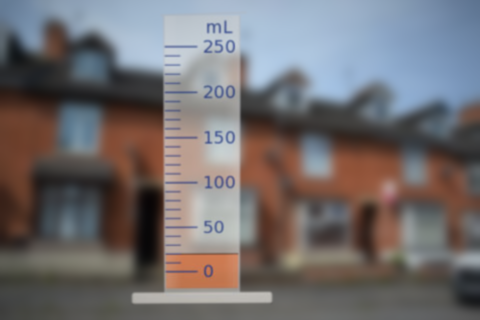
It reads 20; mL
